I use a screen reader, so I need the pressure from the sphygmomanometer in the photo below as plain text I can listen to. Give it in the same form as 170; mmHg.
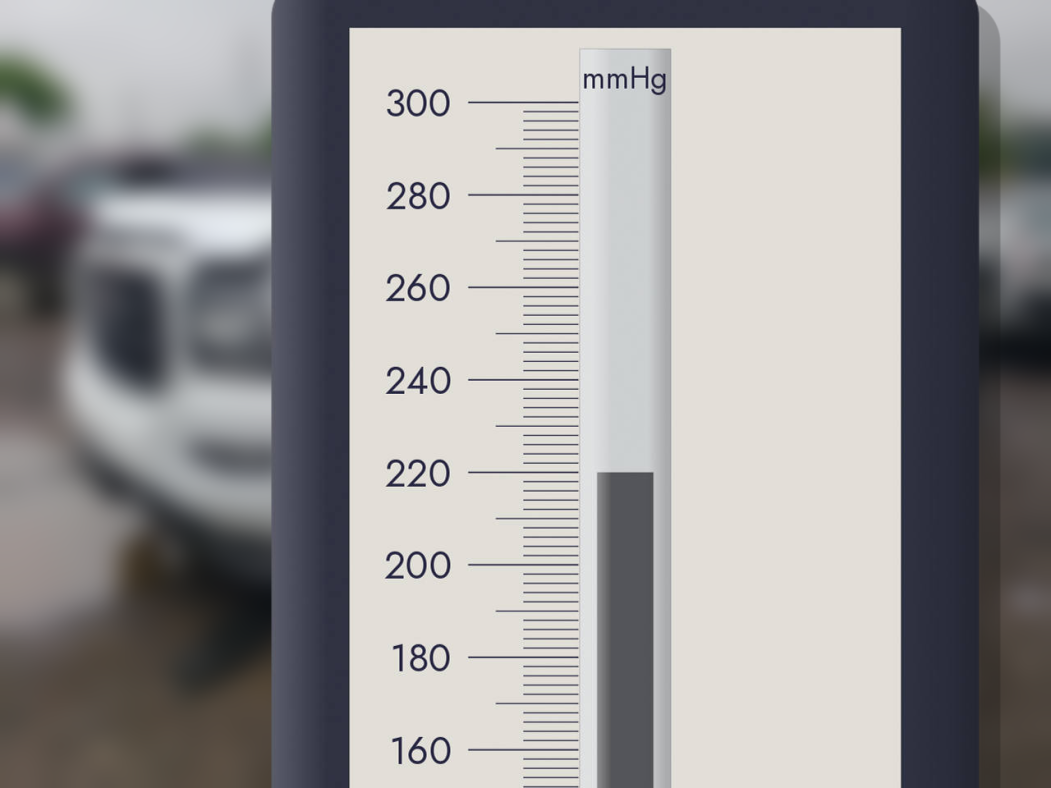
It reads 220; mmHg
